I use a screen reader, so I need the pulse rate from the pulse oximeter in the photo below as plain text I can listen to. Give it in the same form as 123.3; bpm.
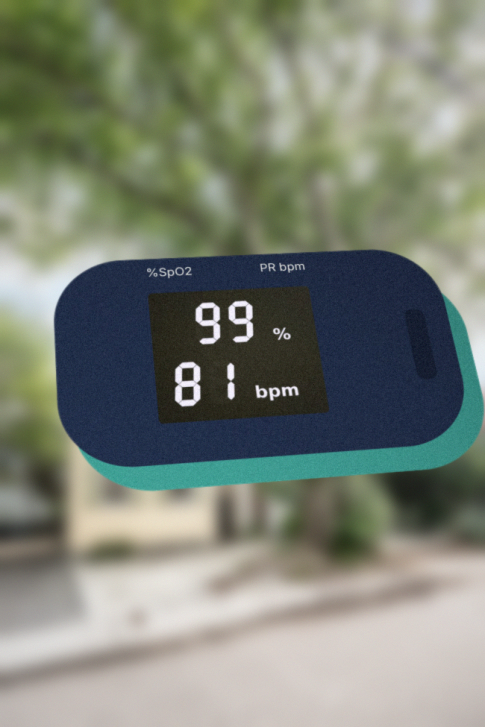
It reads 81; bpm
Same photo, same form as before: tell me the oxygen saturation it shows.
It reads 99; %
